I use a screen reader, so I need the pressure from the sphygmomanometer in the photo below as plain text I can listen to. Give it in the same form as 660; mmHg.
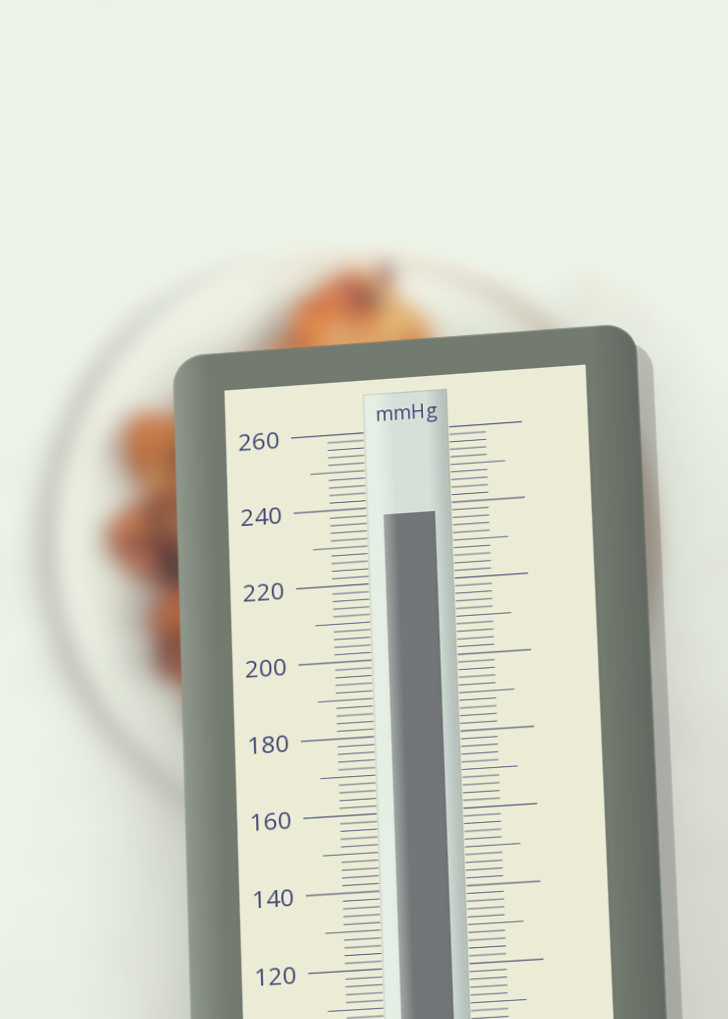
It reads 238; mmHg
